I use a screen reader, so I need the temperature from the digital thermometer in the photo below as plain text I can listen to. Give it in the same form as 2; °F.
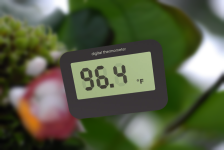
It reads 96.4; °F
